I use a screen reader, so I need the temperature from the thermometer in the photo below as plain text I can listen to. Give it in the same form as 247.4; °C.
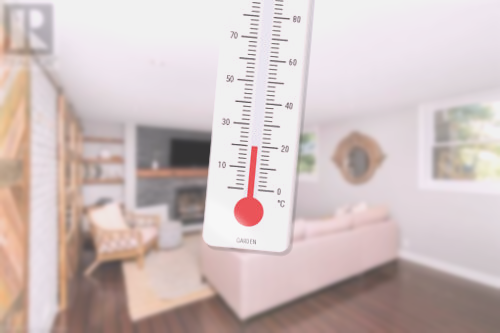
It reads 20; °C
